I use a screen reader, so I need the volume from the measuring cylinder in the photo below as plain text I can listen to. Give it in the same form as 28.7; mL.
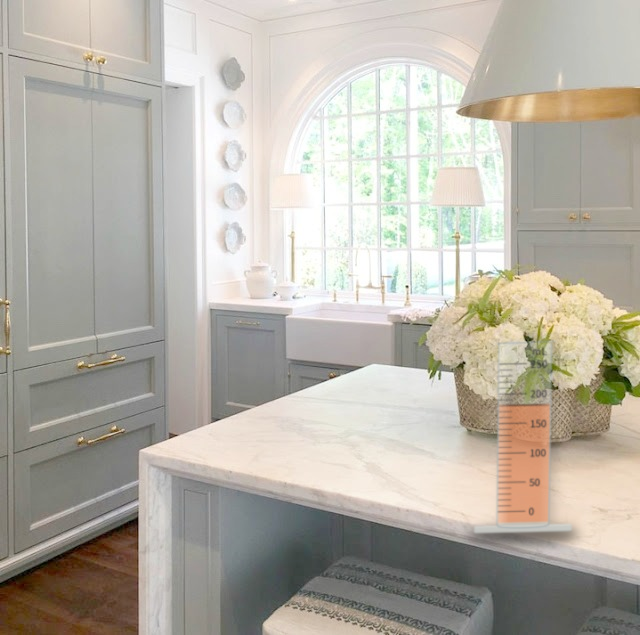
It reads 180; mL
